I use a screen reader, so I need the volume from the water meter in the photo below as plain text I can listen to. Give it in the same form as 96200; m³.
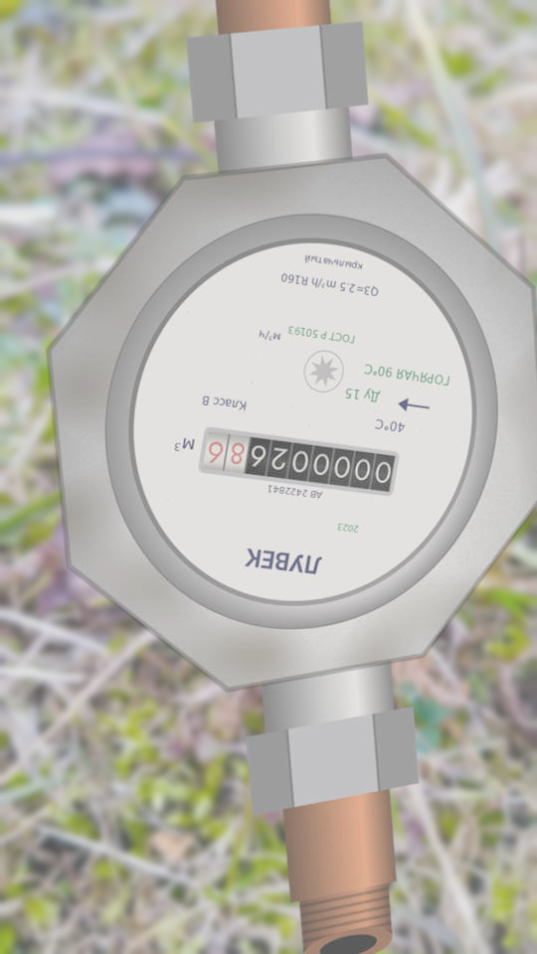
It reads 26.86; m³
